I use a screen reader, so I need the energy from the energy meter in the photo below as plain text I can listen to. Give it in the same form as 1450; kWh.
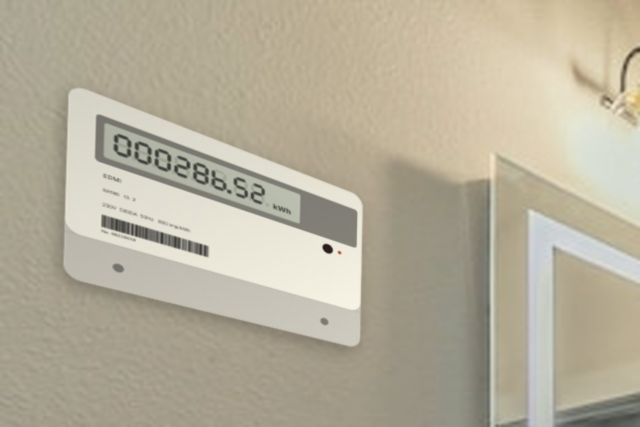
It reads 286.52; kWh
